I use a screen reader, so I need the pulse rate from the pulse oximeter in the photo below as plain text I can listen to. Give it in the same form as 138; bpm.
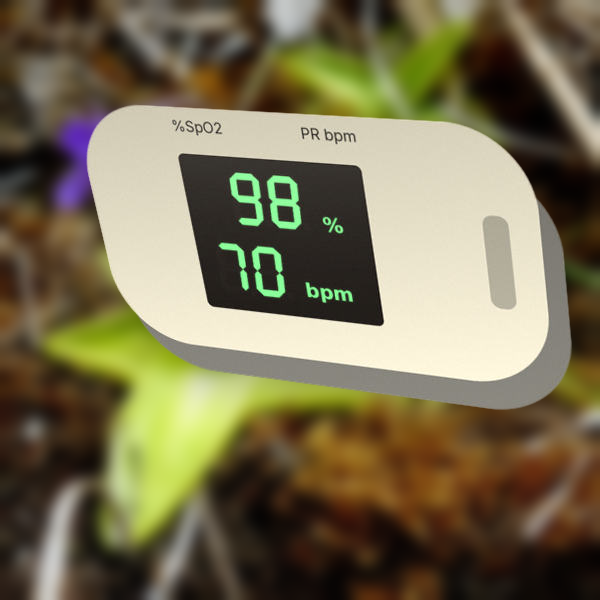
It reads 70; bpm
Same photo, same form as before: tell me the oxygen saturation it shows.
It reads 98; %
